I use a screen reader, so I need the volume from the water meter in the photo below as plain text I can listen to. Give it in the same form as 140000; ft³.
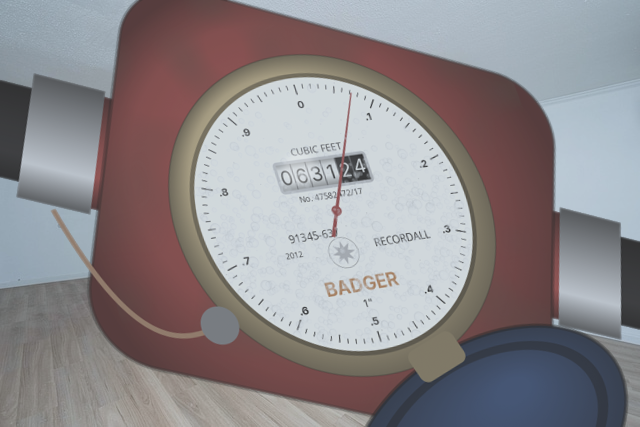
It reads 63124.07; ft³
